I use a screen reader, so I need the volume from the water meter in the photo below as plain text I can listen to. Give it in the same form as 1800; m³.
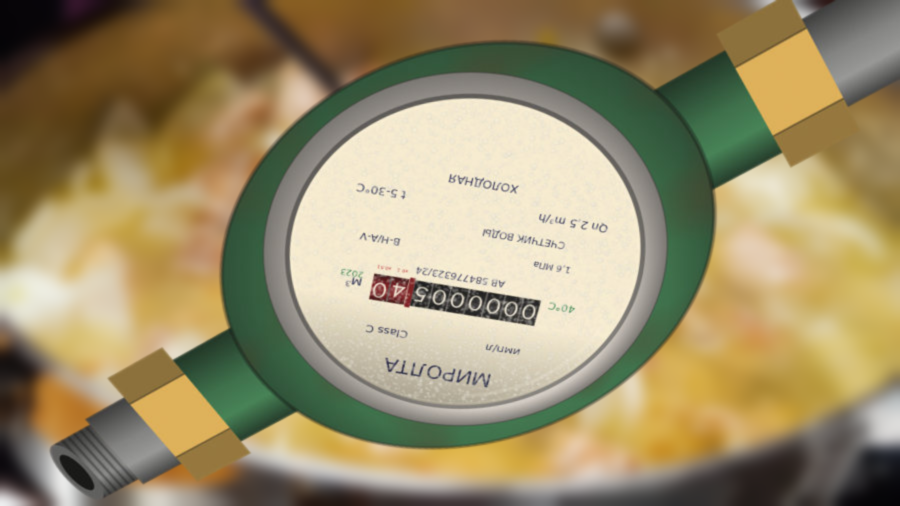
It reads 5.40; m³
